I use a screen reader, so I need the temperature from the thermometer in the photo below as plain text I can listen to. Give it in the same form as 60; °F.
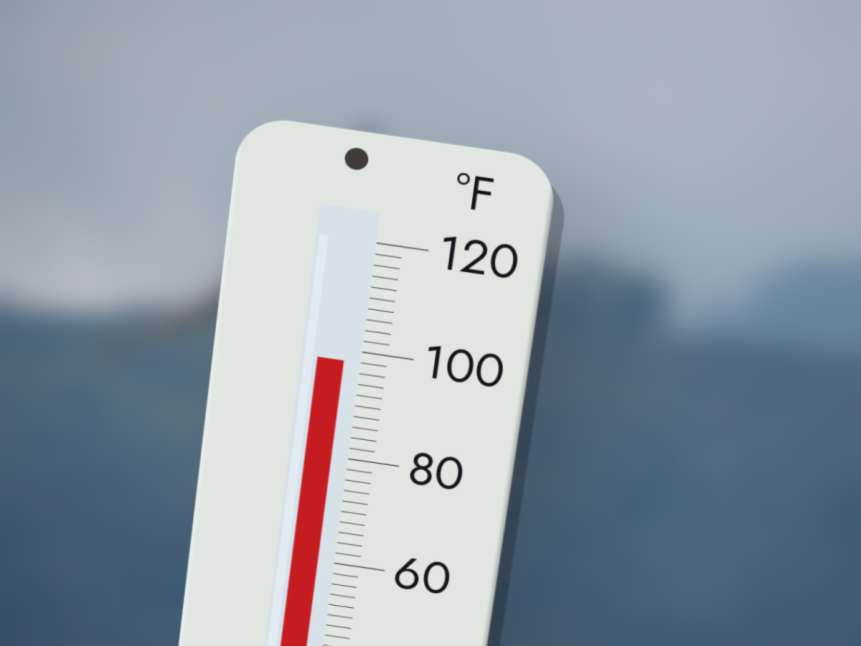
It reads 98; °F
